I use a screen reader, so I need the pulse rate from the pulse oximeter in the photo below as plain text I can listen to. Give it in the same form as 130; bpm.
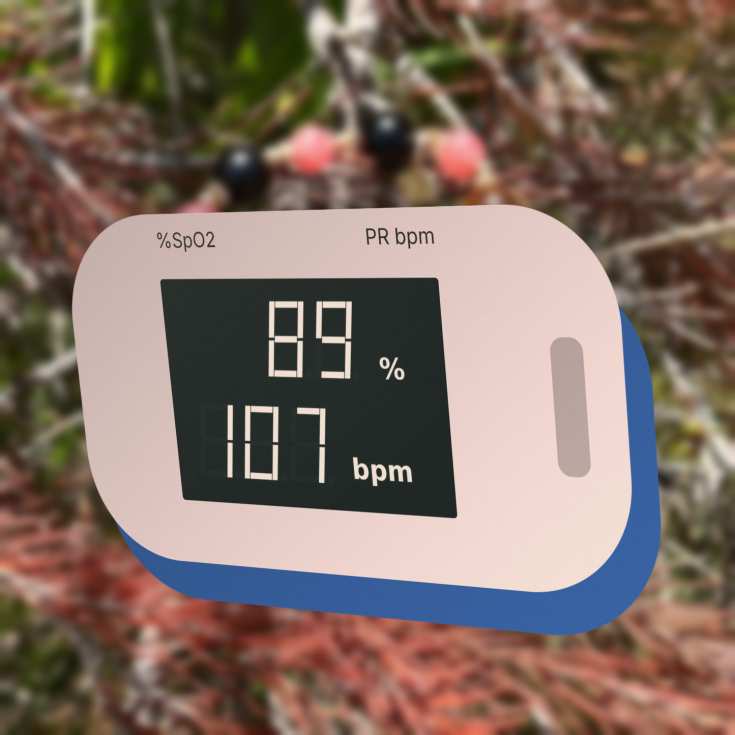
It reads 107; bpm
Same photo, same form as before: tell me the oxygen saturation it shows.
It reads 89; %
